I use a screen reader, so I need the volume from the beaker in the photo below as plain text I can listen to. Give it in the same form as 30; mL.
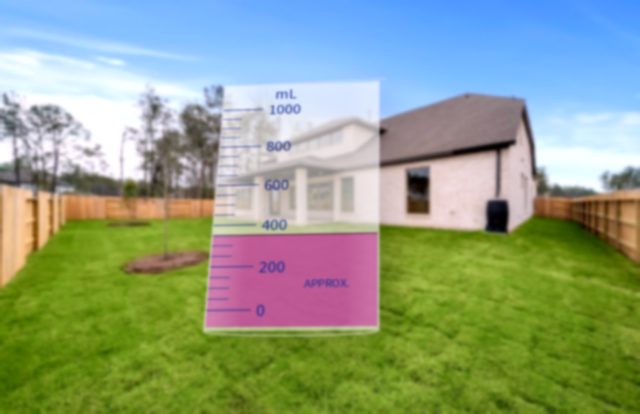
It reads 350; mL
